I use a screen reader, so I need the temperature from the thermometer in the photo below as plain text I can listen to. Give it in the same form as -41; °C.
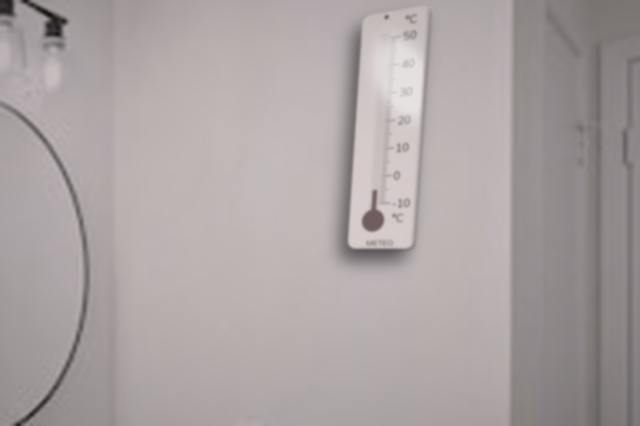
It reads -5; °C
